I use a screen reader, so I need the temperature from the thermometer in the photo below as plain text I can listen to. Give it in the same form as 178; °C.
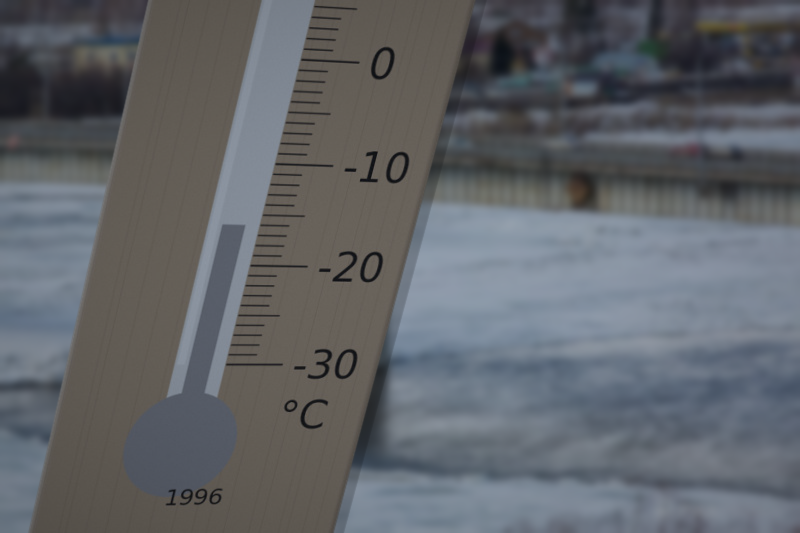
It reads -16; °C
